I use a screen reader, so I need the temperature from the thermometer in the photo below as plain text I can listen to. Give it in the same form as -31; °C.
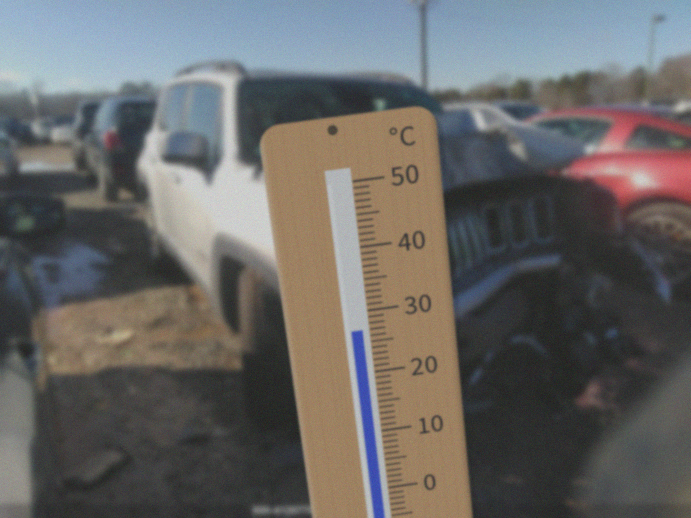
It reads 27; °C
